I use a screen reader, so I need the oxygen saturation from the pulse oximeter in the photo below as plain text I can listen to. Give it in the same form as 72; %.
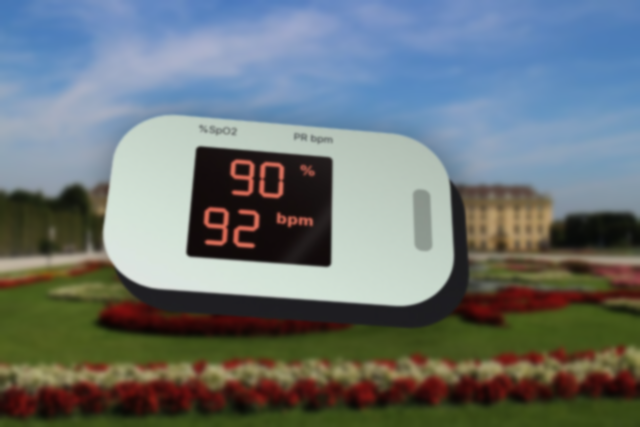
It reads 90; %
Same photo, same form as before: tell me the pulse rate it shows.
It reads 92; bpm
